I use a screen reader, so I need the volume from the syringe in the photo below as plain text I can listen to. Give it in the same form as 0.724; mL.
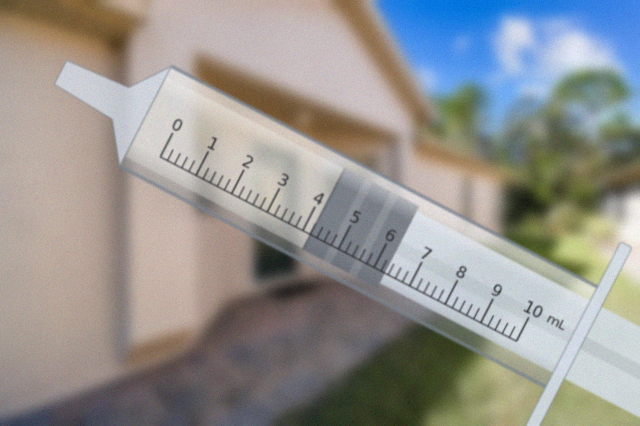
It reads 4.2; mL
